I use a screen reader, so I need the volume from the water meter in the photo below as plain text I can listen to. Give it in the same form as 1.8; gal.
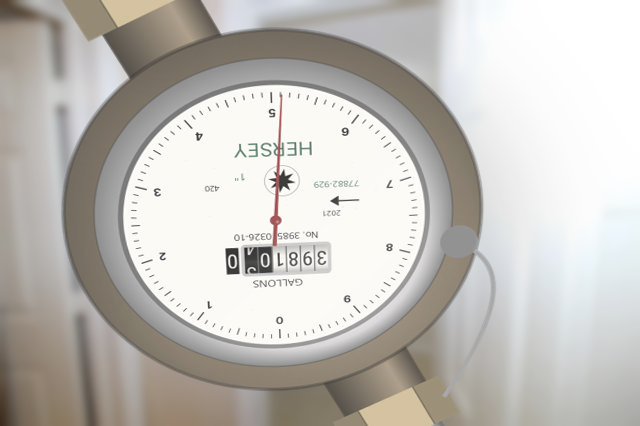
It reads 3981035.1; gal
